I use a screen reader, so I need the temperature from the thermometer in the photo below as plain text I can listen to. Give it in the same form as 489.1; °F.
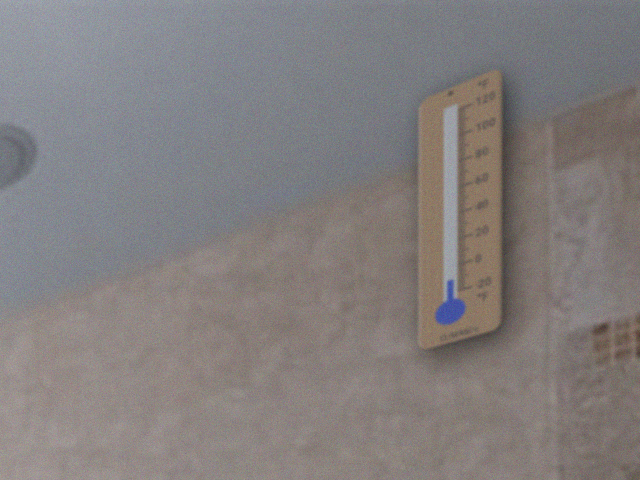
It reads -10; °F
